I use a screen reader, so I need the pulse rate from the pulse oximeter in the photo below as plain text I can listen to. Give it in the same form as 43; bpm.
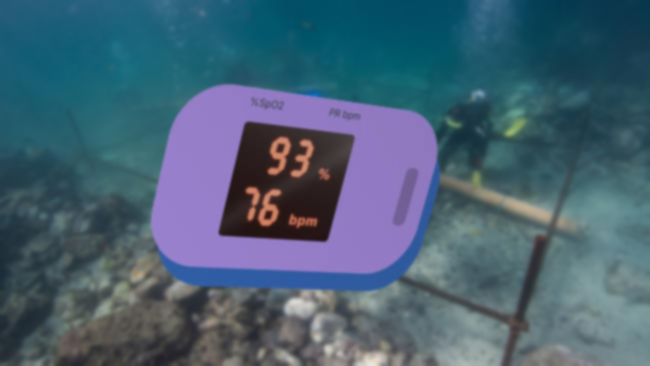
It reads 76; bpm
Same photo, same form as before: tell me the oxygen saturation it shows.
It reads 93; %
